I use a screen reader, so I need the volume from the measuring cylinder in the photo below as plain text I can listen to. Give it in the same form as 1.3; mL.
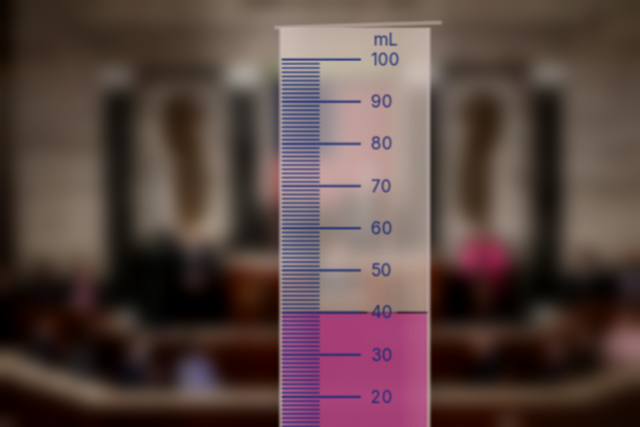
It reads 40; mL
